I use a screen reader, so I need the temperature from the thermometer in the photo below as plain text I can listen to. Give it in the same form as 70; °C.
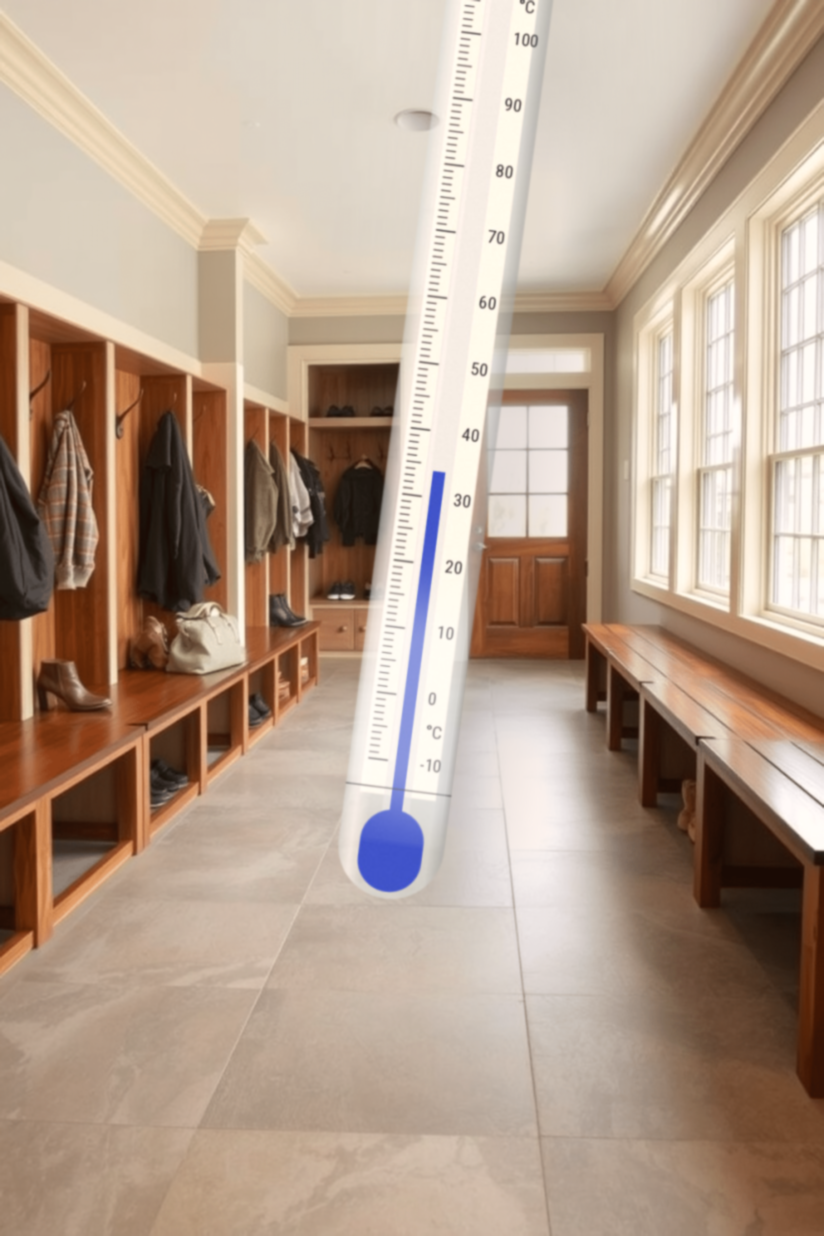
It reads 34; °C
